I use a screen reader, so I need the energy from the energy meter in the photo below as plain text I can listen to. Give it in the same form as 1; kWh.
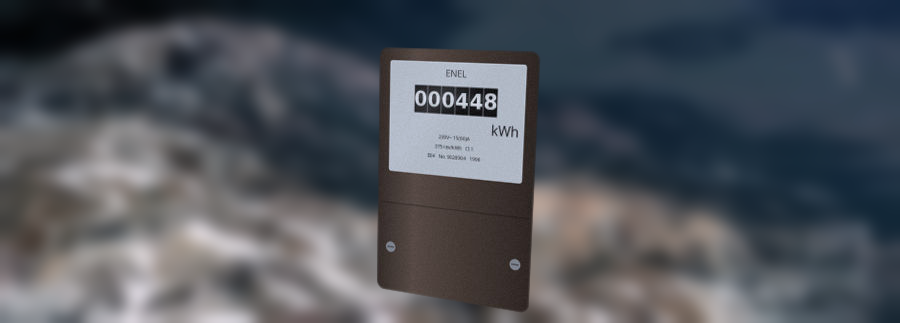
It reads 448; kWh
